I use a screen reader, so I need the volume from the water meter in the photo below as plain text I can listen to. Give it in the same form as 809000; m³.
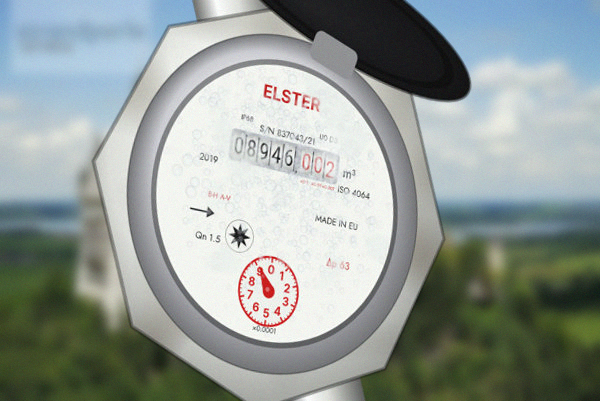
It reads 8946.0019; m³
